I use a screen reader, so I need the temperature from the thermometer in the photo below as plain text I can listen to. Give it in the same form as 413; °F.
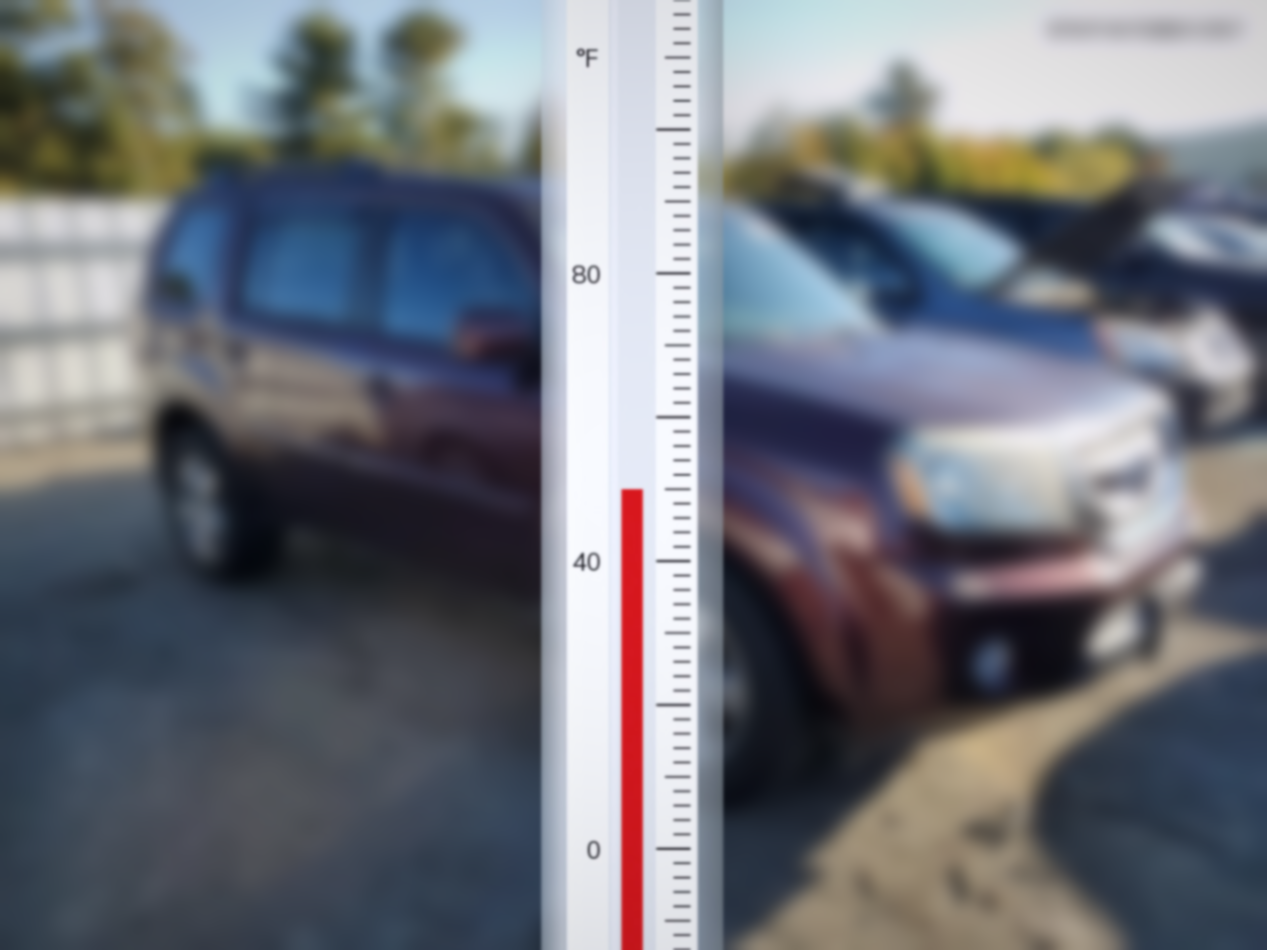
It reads 50; °F
